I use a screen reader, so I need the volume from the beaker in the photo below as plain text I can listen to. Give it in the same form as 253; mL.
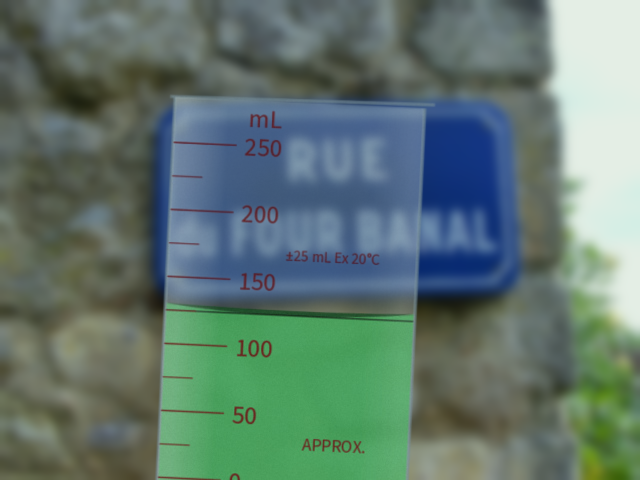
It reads 125; mL
